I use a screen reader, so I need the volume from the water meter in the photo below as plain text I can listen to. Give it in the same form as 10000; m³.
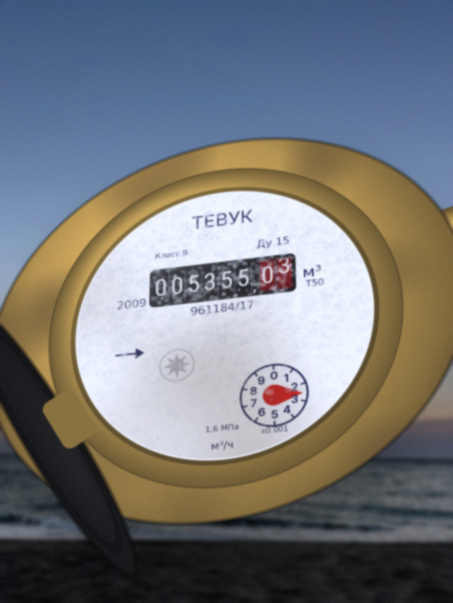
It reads 5355.032; m³
